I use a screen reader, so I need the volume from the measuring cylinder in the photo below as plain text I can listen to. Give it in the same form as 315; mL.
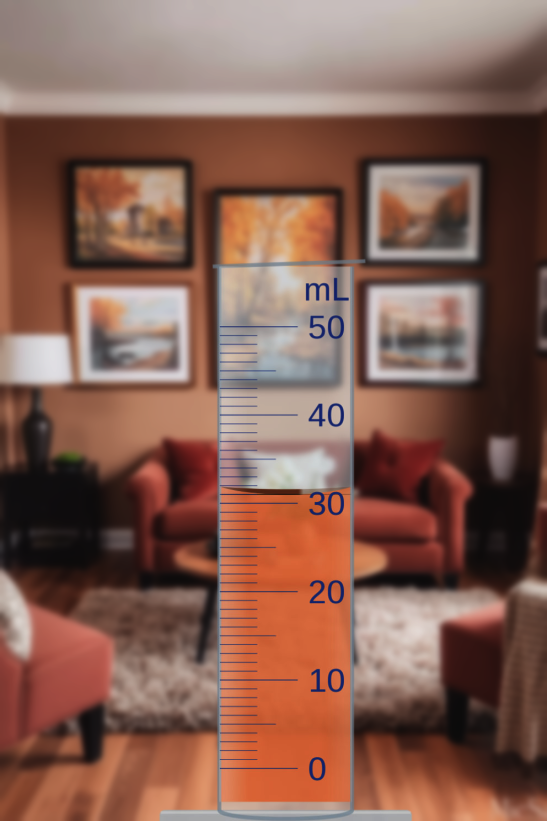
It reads 31; mL
